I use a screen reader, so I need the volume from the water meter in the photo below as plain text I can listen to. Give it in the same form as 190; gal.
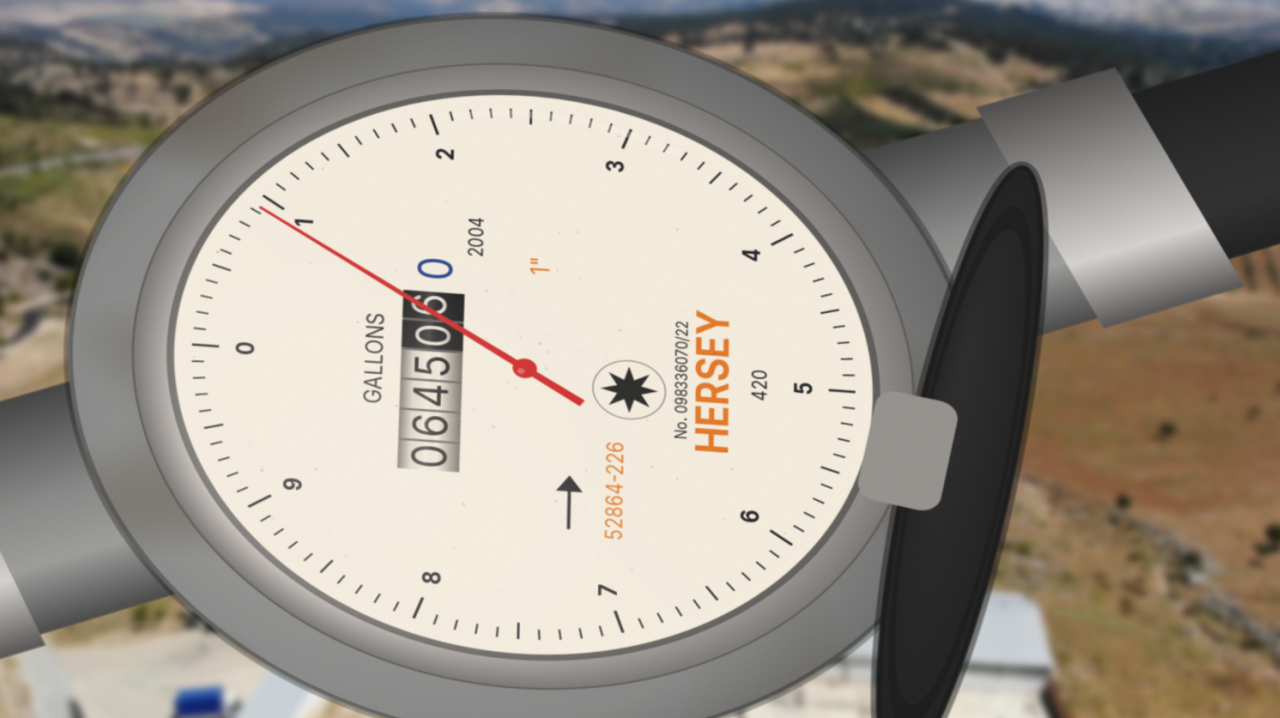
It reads 645060.9; gal
